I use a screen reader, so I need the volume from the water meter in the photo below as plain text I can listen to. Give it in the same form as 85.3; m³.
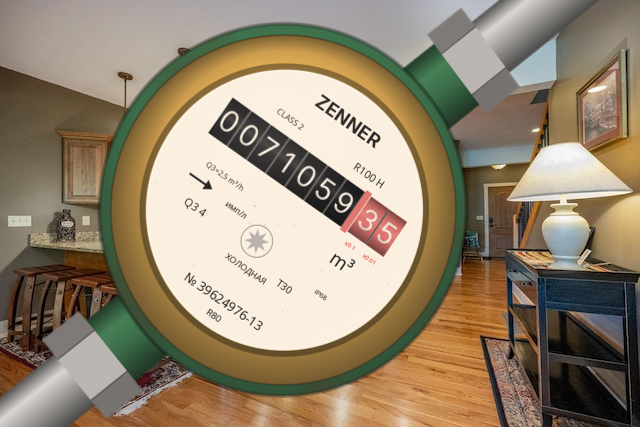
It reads 71059.35; m³
